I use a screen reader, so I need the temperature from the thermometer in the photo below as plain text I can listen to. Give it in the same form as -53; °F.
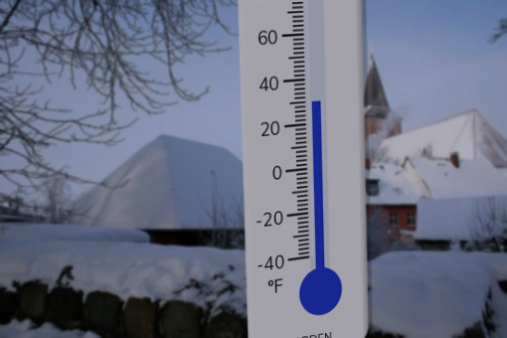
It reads 30; °F
